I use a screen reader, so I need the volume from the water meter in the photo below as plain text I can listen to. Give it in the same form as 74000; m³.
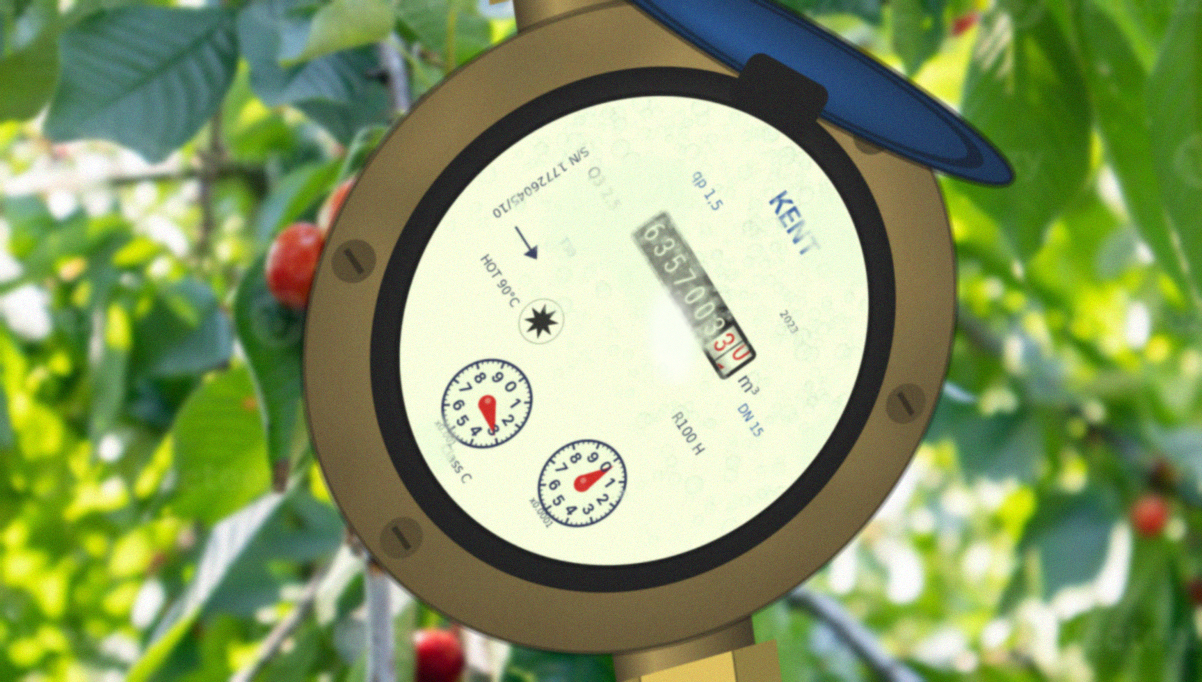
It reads 6357003.3030; m³
